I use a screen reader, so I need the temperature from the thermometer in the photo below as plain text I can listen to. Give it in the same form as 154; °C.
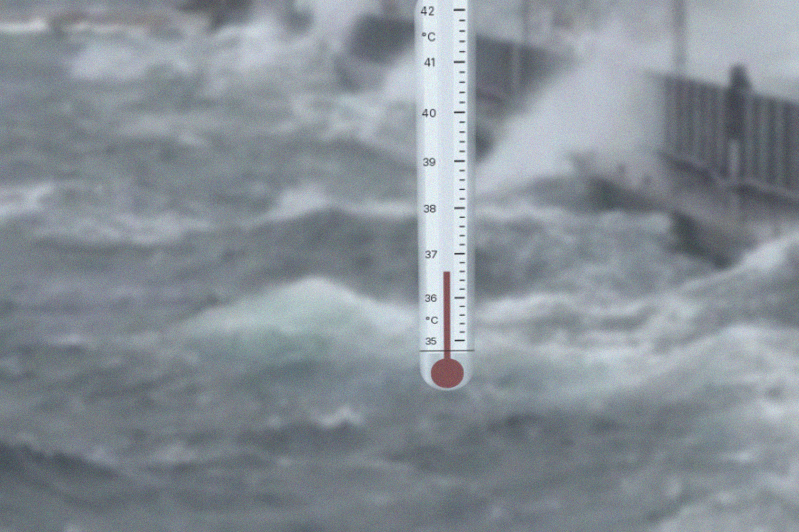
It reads 36.6; °C
